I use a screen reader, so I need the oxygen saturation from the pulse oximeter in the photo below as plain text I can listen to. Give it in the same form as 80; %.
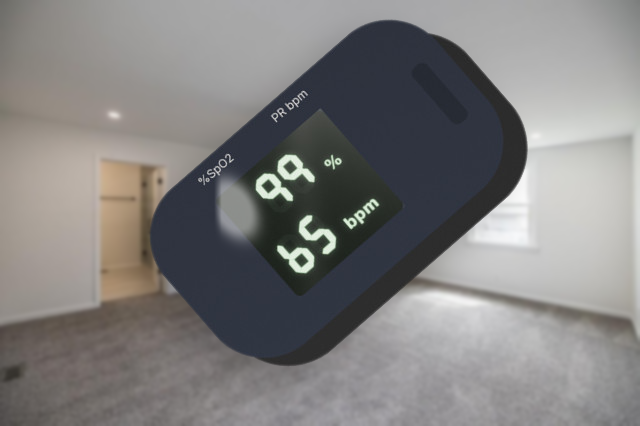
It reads 99; %
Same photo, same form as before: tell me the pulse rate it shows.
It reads 65; bpm
